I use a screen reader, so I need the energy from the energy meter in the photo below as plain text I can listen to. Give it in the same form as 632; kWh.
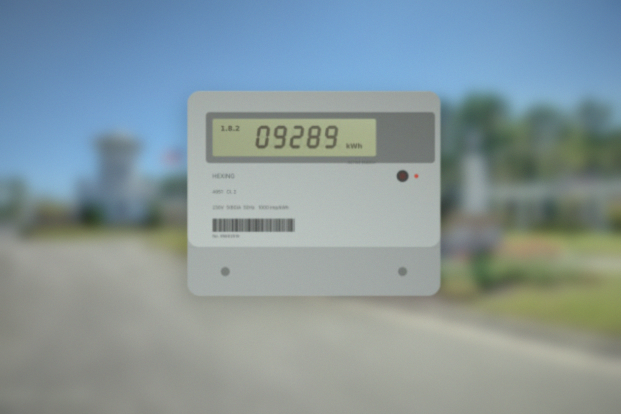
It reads 9289; kWh
